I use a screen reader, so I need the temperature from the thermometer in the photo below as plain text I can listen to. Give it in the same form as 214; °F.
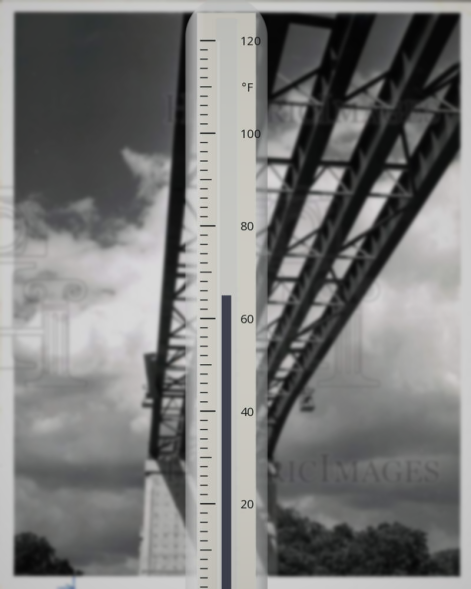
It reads 65; °F
